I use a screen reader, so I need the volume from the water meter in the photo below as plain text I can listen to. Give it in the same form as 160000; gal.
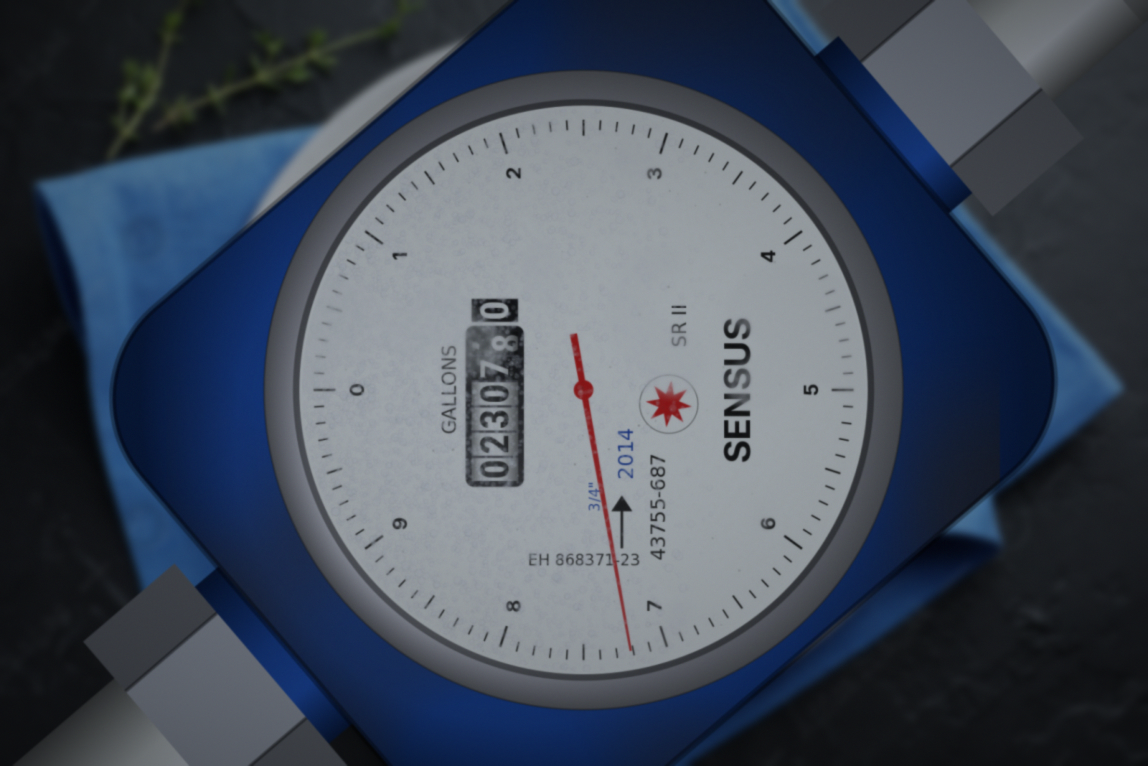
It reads 230777.2; gal
